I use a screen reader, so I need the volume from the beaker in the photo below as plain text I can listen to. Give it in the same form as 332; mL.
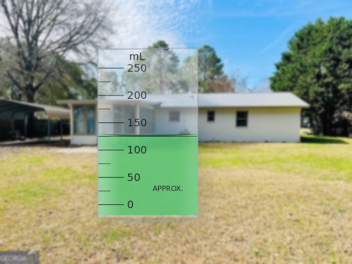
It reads 125; mL
